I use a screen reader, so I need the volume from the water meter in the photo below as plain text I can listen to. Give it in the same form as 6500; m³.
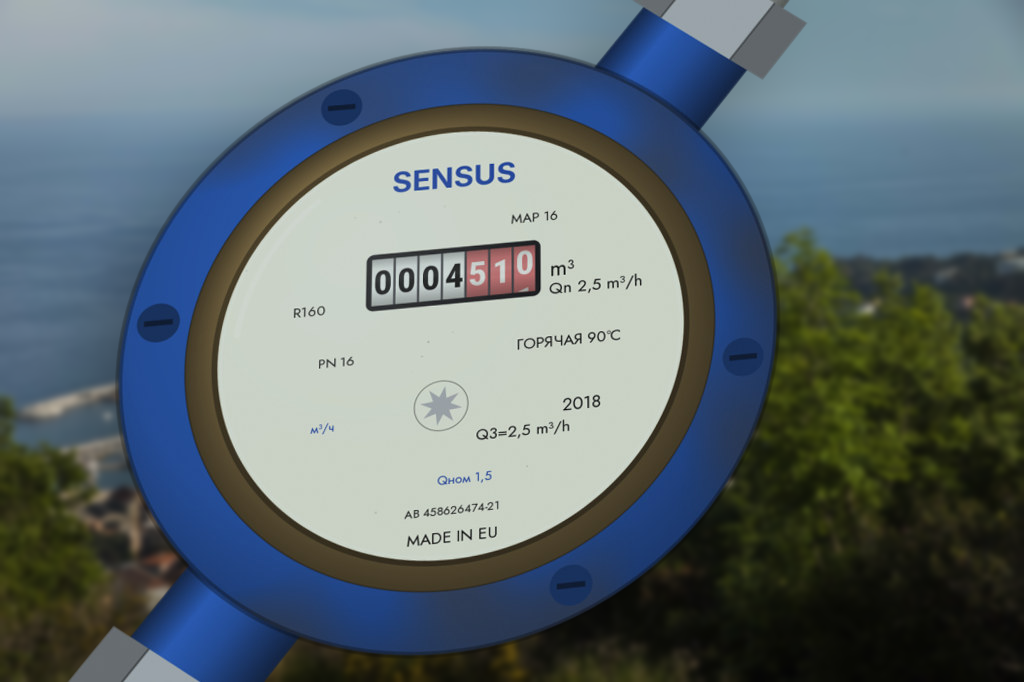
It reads 4.510; m³
